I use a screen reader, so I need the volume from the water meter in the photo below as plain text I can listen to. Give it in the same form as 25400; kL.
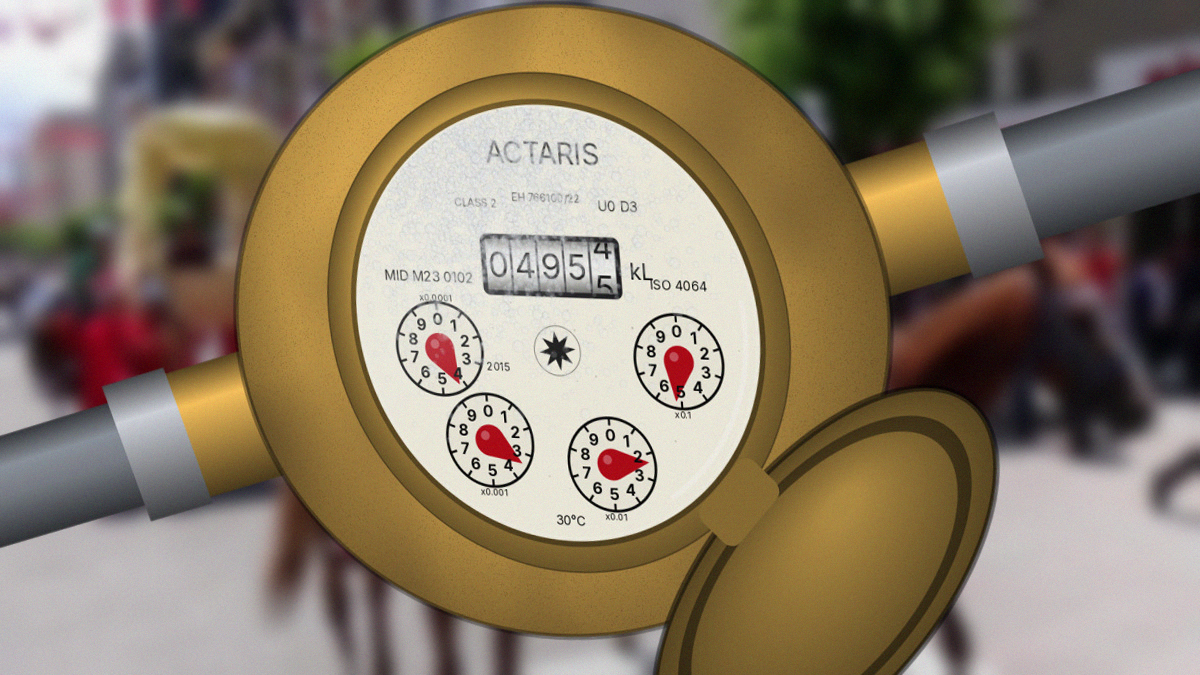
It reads 4954.5234; kL
